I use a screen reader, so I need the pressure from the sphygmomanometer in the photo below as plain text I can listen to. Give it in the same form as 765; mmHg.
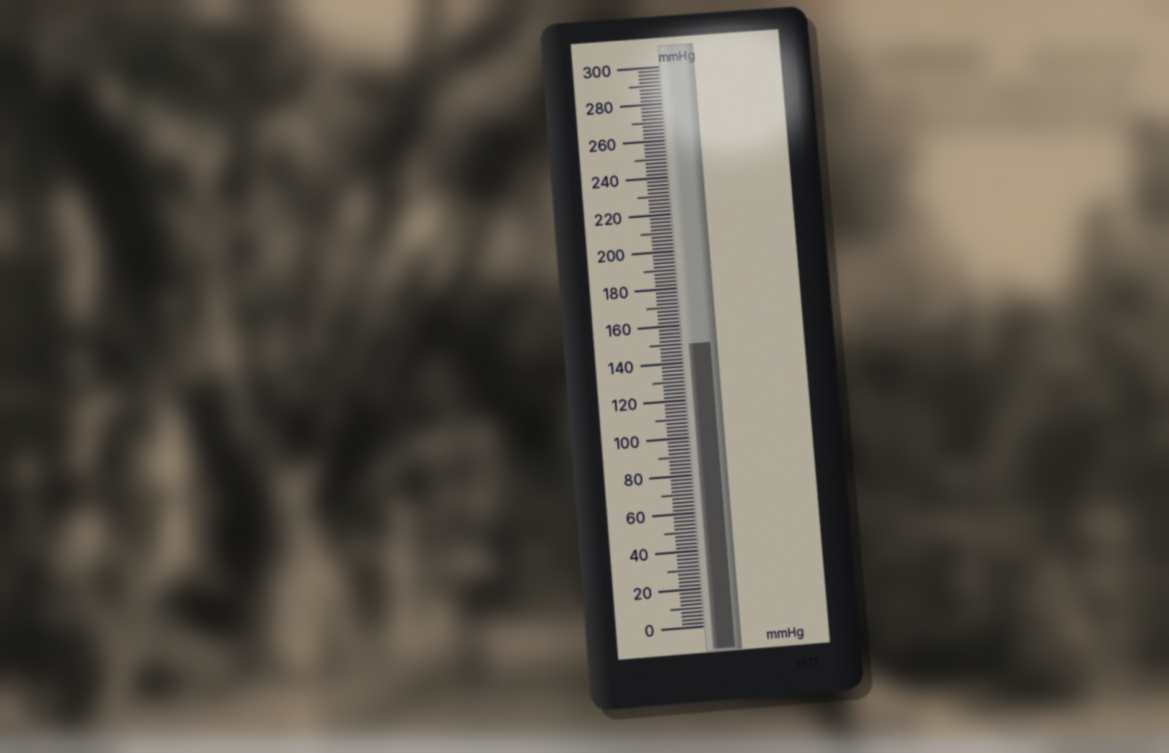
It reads 150; mmHg
